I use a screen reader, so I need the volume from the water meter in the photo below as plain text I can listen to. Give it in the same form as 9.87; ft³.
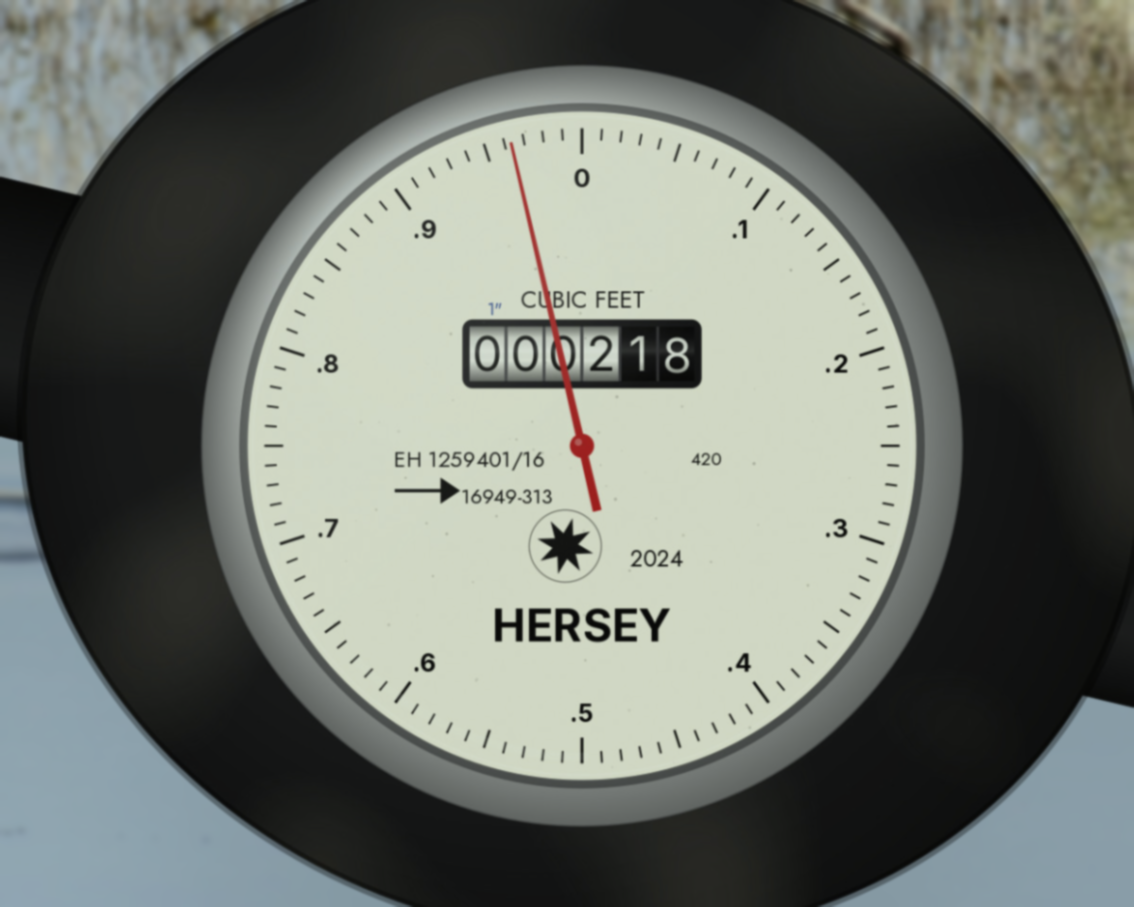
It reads 217.96; ft³
